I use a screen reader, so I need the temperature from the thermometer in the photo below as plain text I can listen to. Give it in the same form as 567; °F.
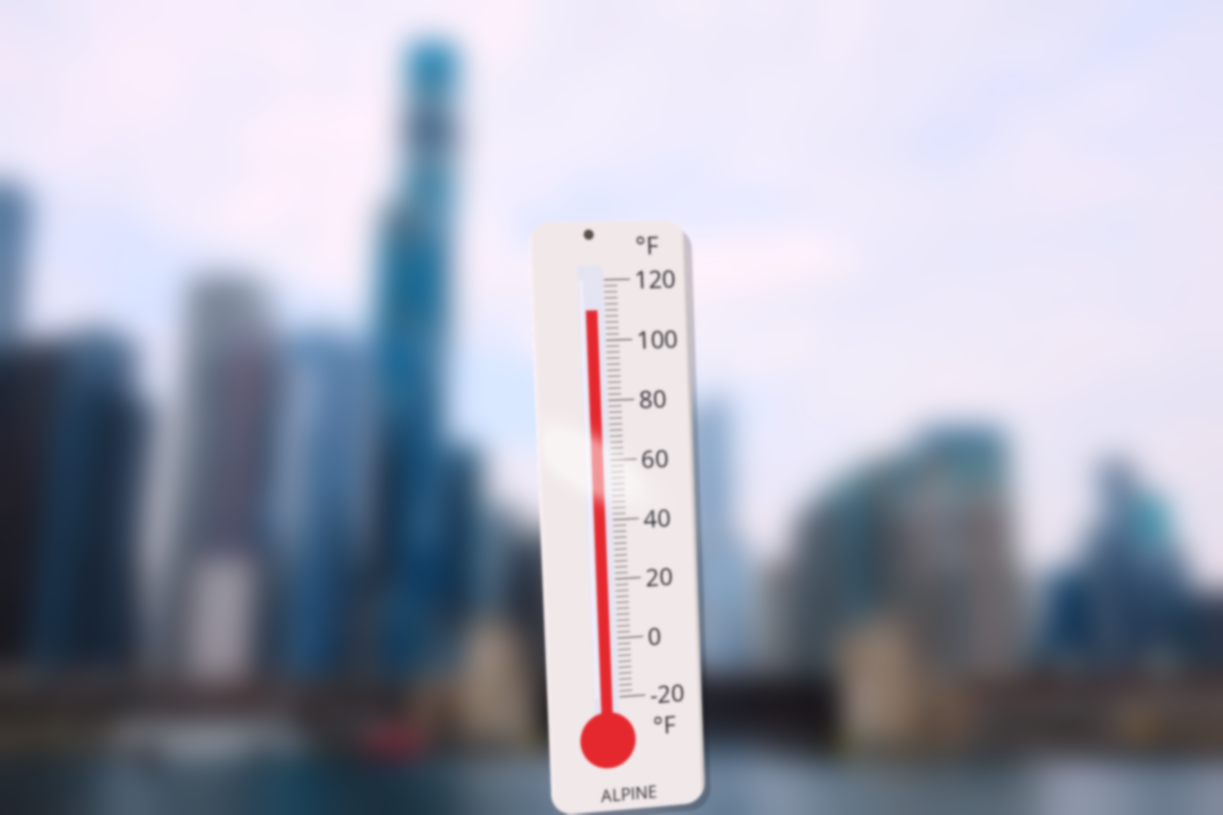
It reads 110; °F
